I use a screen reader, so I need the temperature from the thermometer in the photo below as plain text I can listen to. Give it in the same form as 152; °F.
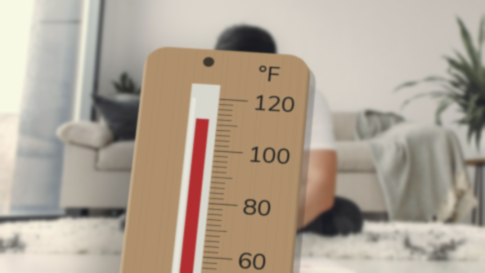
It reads 112; °F
